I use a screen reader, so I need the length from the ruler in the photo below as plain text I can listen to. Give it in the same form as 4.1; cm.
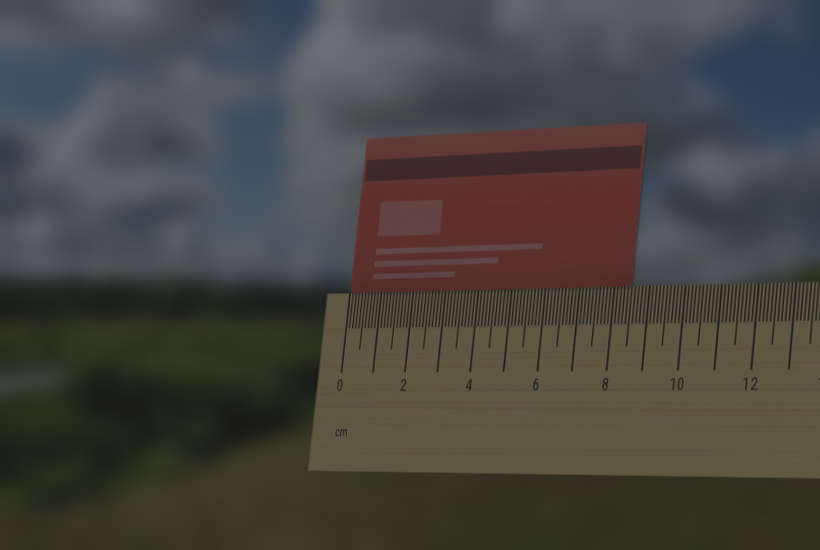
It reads 8.5; cm
